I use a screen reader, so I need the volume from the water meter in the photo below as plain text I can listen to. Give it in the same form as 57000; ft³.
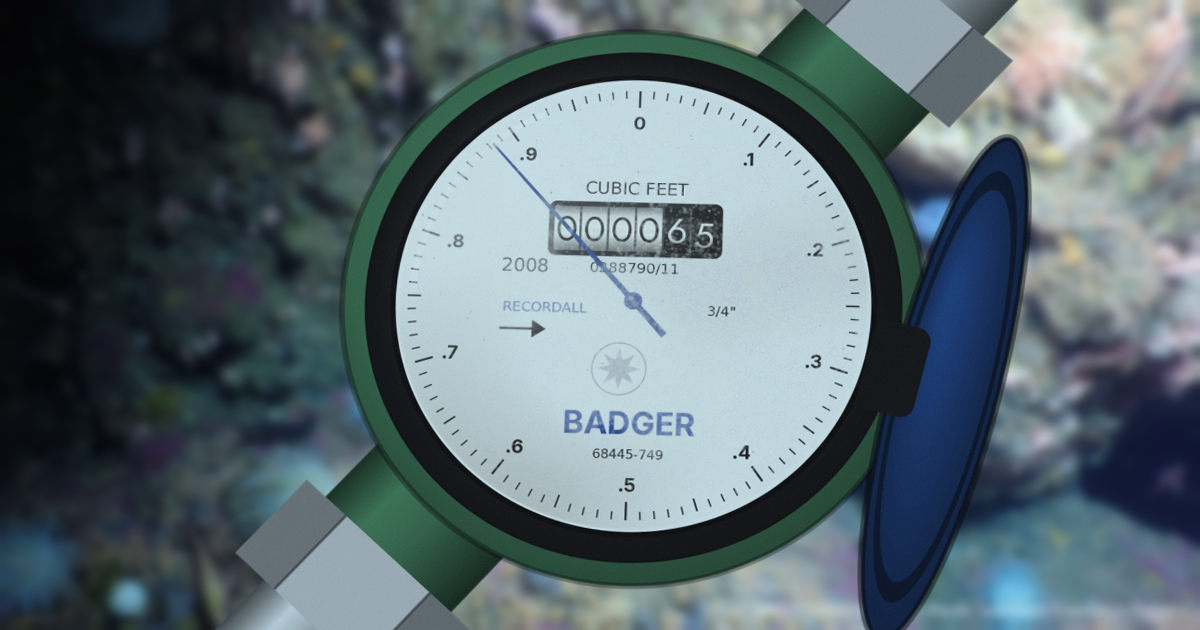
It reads 64.88; ft³
